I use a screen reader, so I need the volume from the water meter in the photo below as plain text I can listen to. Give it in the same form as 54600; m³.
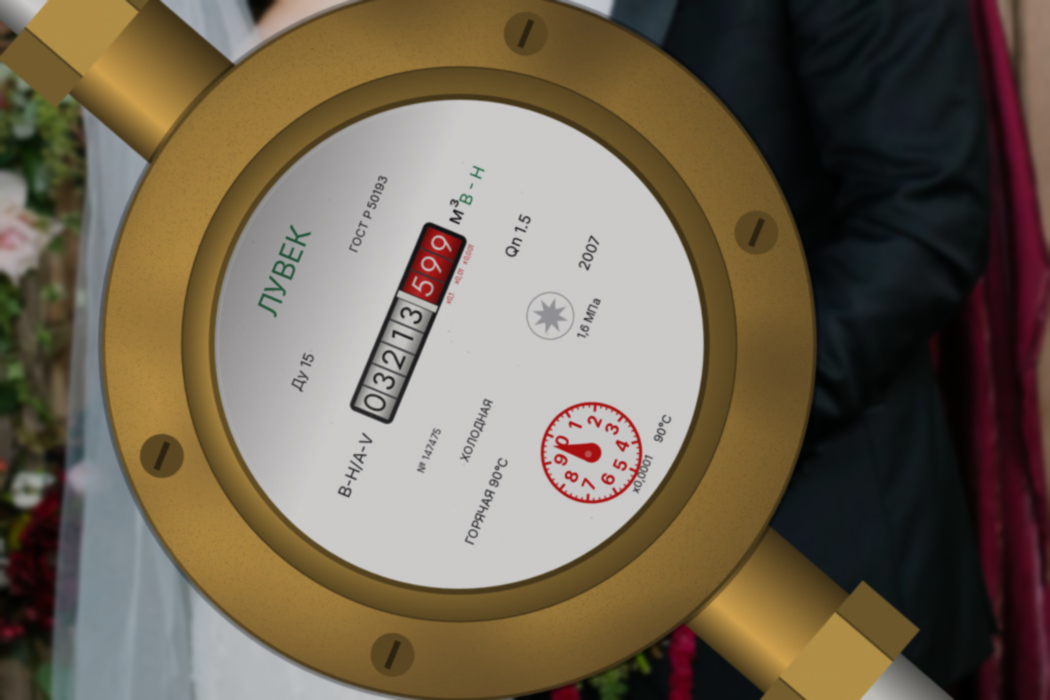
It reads 3213.5989; m³
